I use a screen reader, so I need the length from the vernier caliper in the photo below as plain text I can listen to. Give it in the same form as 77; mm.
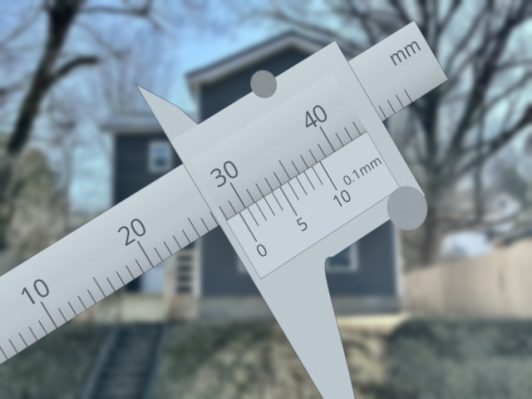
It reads 29.3; mm
